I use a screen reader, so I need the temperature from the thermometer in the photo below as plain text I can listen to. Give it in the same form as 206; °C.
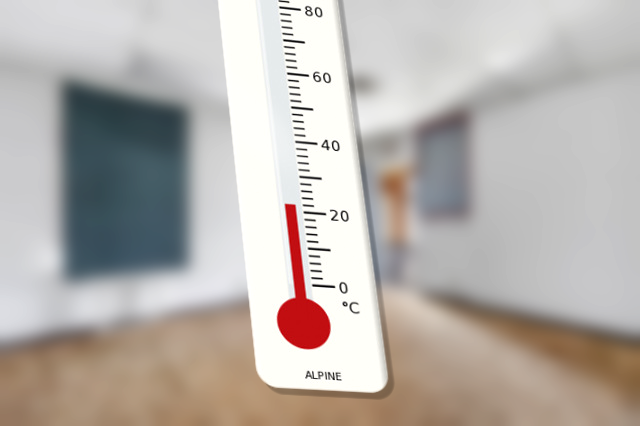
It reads 22; °C
